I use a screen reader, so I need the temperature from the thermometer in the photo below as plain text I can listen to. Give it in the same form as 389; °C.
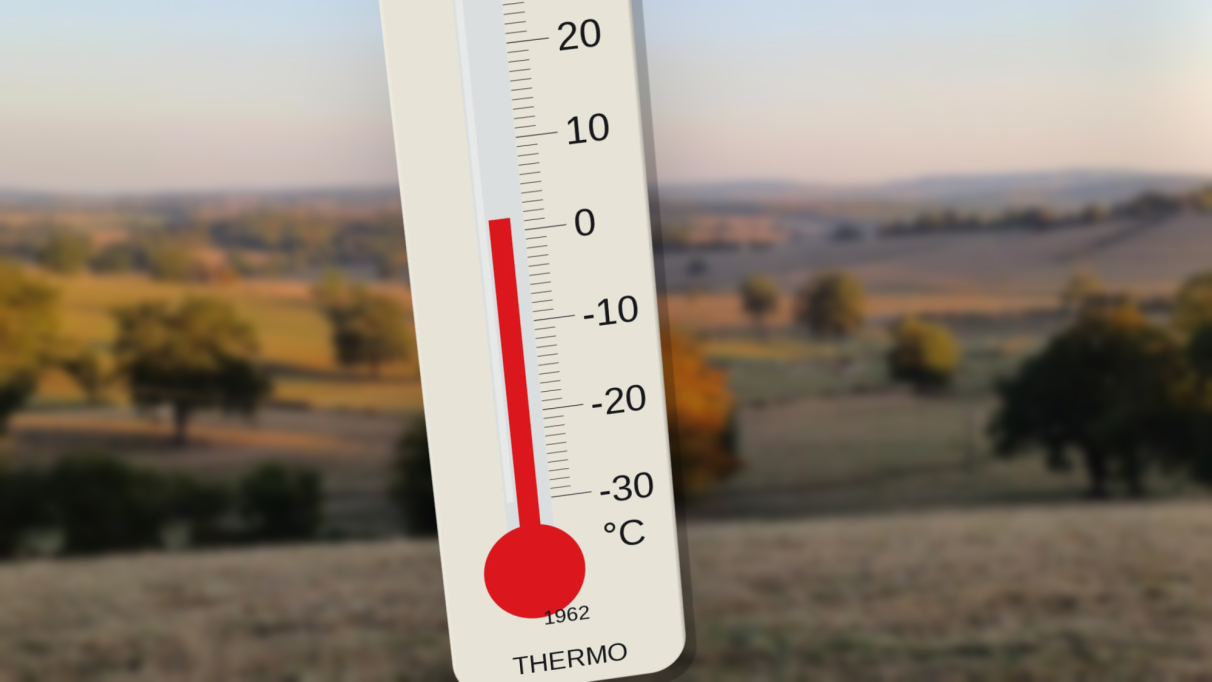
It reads 1.5; °C
